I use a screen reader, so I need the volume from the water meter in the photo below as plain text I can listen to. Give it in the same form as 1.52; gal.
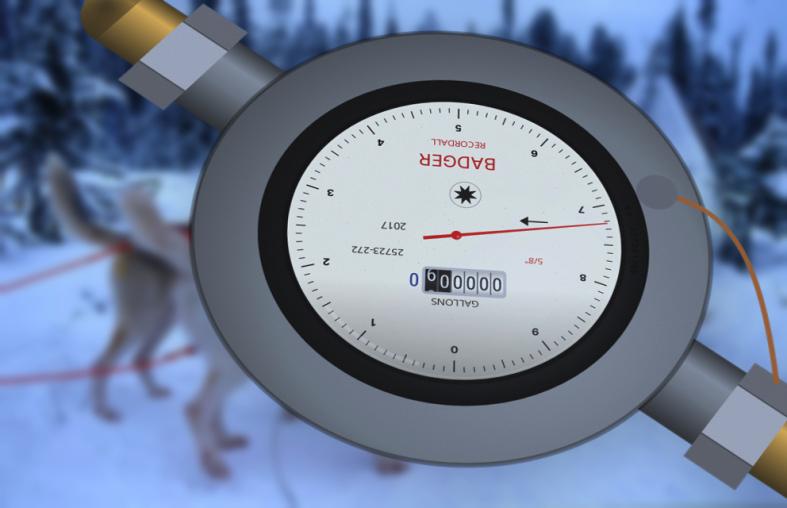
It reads 87.2; gal
